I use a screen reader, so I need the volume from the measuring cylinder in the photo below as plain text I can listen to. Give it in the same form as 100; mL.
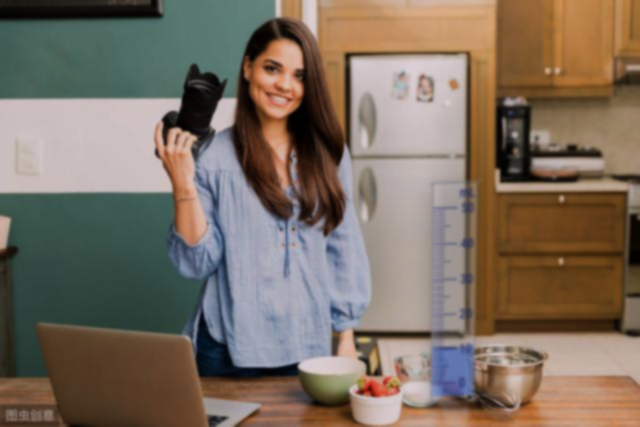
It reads 10; mL
